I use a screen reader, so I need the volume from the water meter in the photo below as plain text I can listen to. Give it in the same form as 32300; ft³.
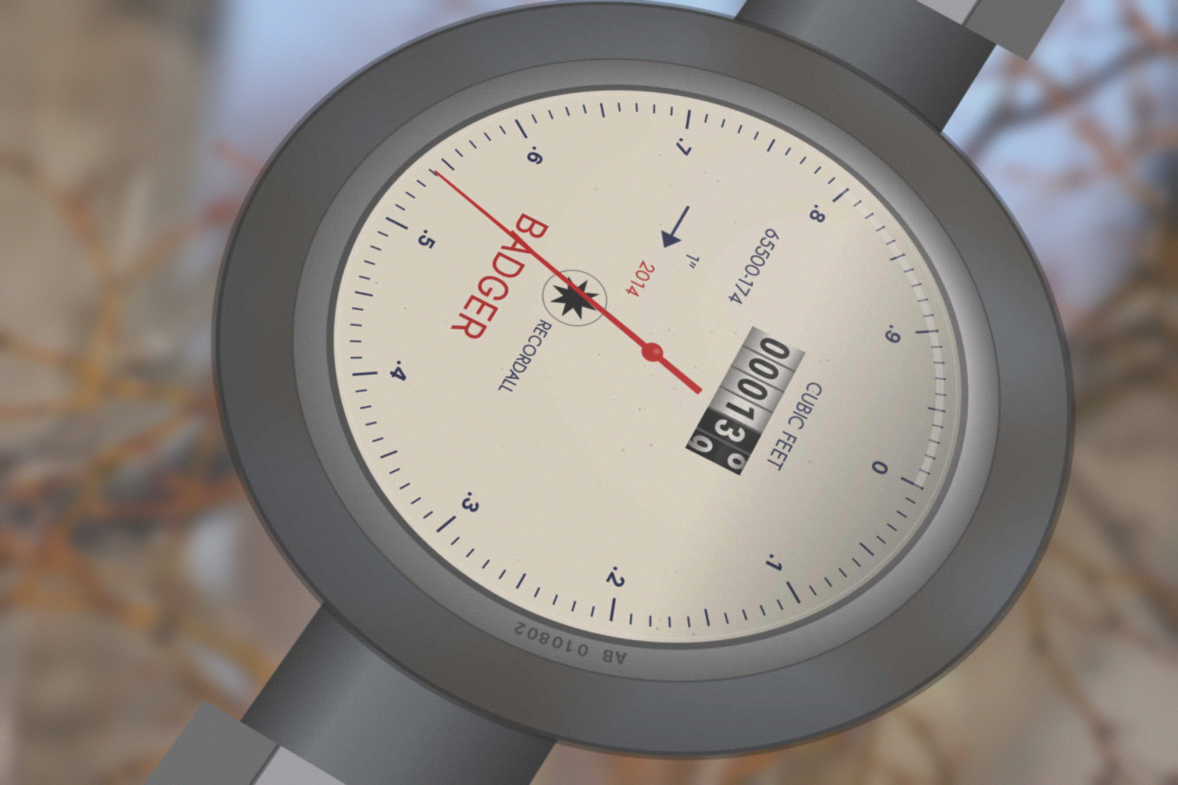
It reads 138.54; ft³
